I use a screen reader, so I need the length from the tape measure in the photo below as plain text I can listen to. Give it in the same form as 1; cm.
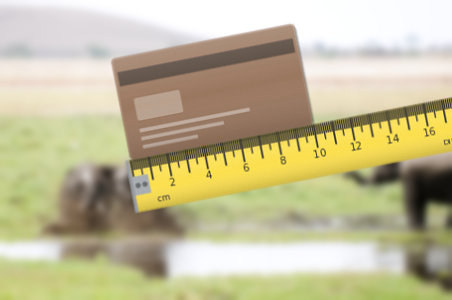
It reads 10; cm
